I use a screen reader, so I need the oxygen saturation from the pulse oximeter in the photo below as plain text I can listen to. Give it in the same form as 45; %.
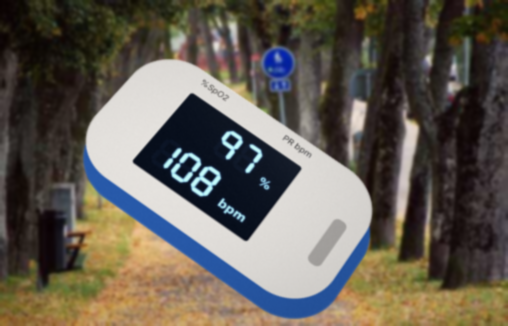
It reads 97; %
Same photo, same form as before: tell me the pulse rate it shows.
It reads 108; bpm
